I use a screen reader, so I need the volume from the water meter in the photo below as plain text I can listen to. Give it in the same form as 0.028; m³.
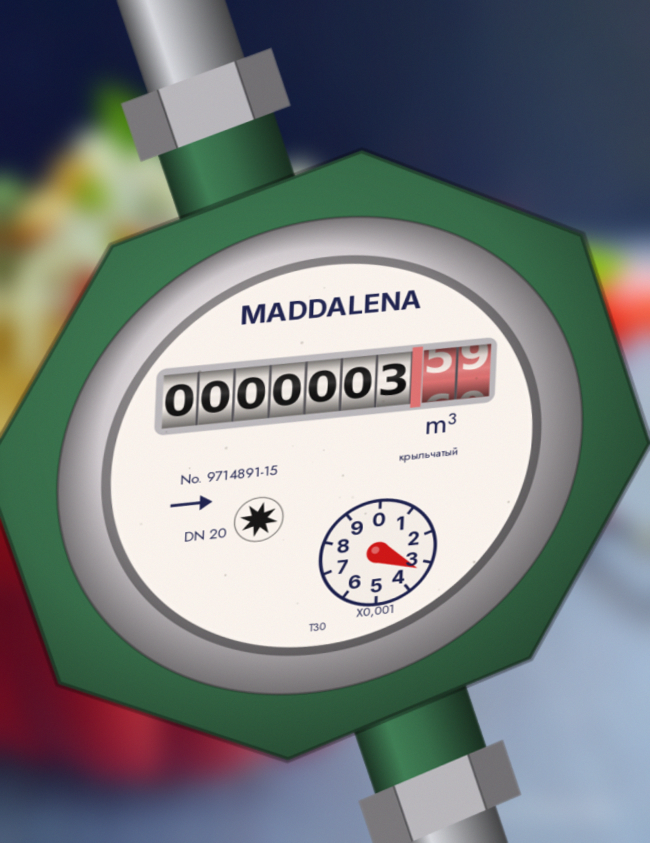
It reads 3.593; m³
